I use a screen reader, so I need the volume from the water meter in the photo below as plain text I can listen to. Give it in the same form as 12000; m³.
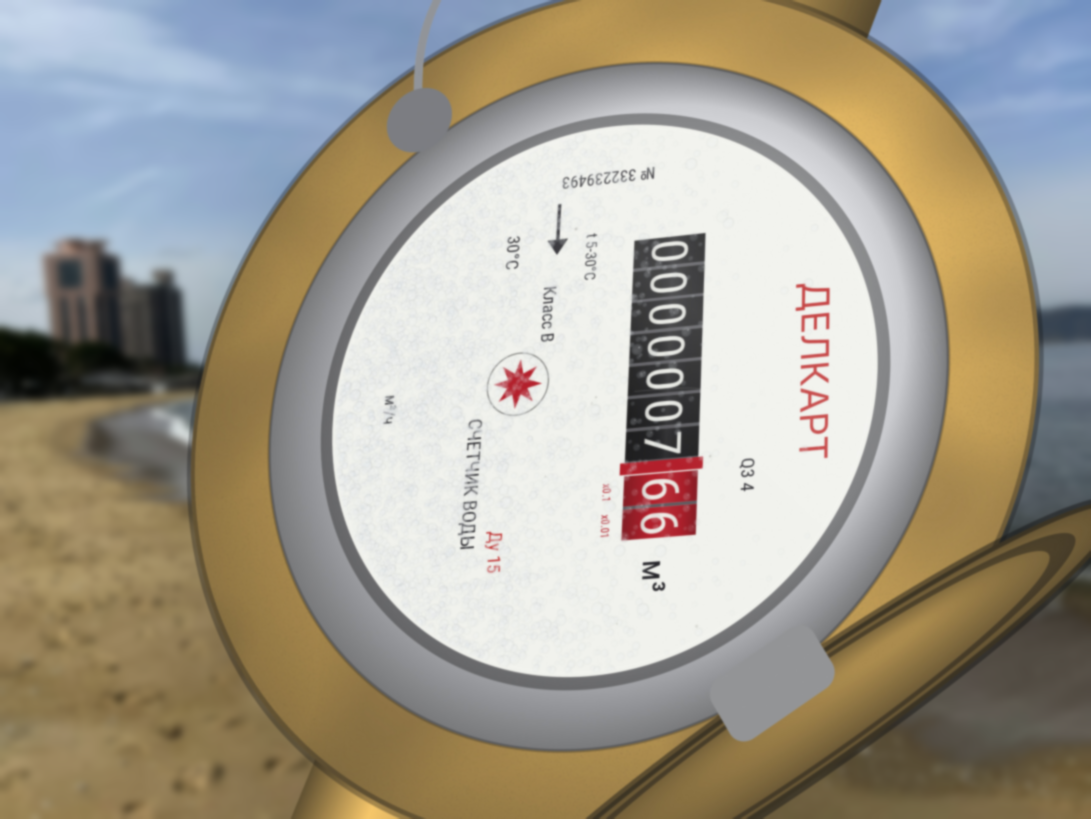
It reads 7.66; m³
